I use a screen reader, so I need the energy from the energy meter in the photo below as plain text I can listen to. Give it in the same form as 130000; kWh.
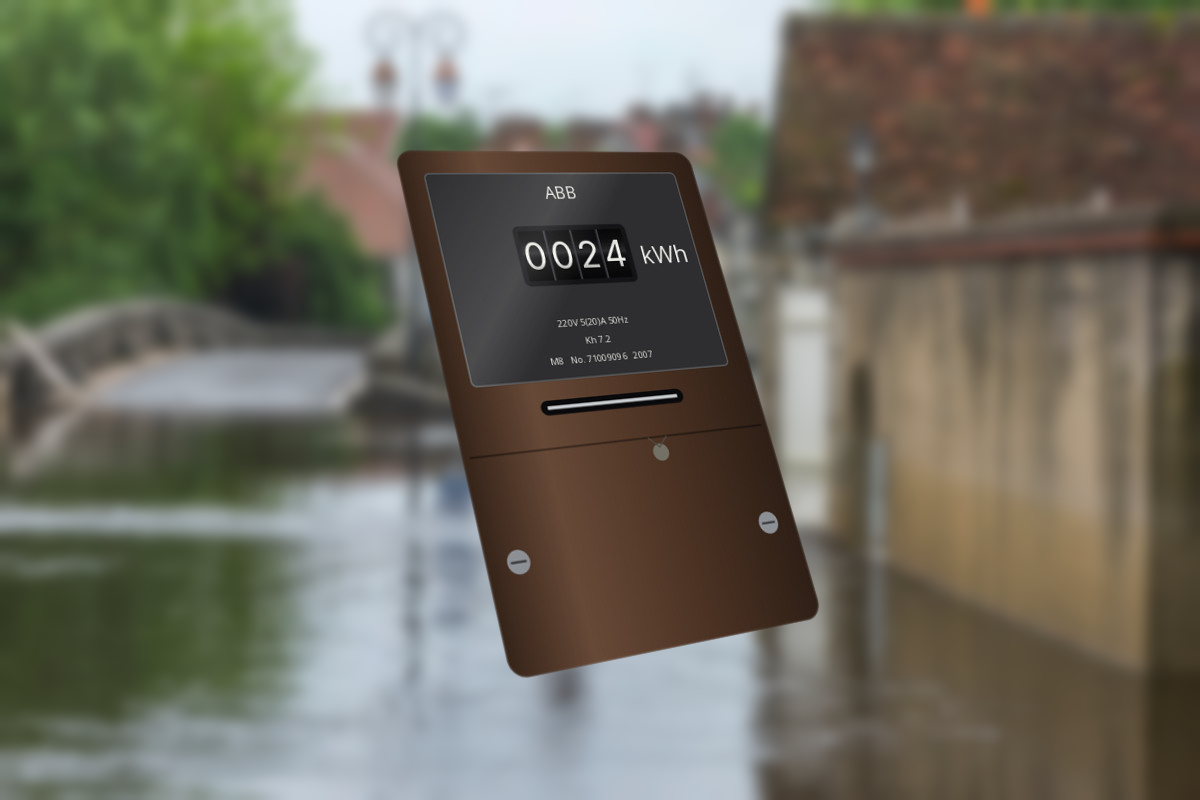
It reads 24; kWh
